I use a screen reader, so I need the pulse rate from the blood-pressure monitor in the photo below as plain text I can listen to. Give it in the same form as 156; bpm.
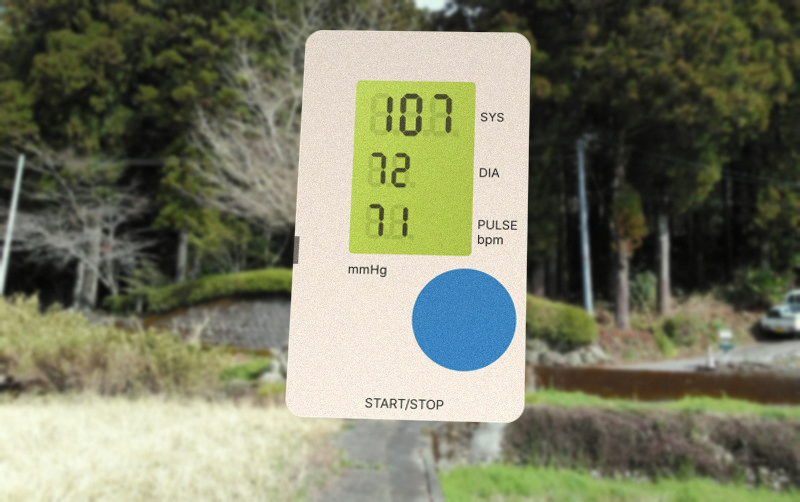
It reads 71; bpm
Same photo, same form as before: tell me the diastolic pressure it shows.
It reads 72; mmHg
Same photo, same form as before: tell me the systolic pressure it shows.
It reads 107; mmHg
